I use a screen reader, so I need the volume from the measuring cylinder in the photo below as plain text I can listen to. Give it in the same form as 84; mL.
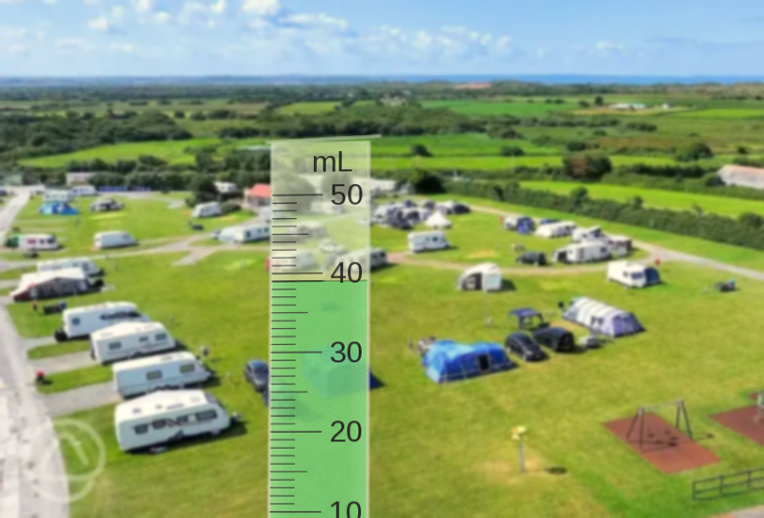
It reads 39; mL
